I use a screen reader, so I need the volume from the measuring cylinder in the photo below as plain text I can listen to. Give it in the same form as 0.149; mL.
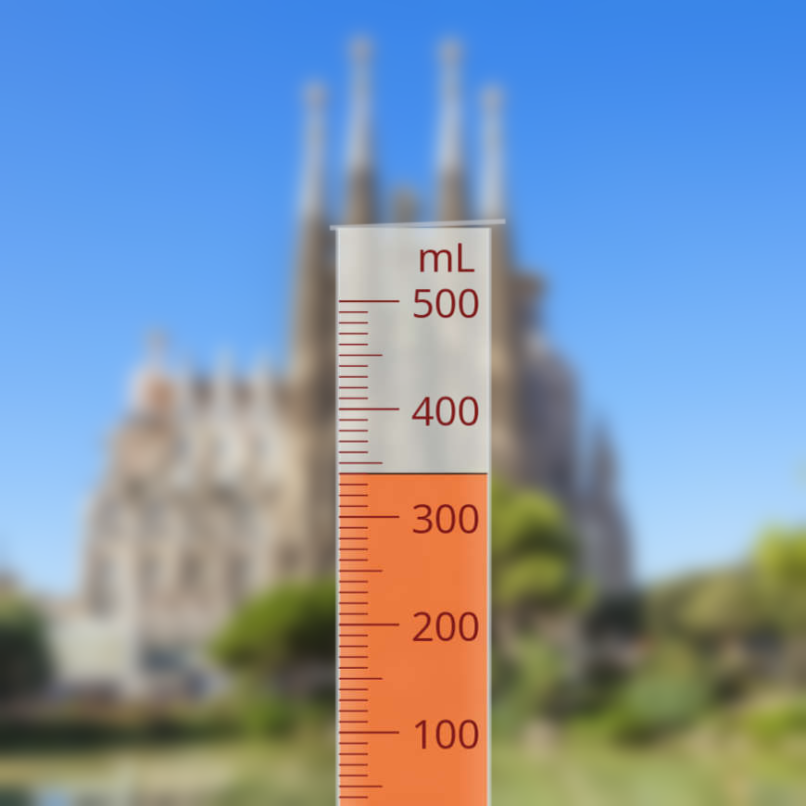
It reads 340; mL
